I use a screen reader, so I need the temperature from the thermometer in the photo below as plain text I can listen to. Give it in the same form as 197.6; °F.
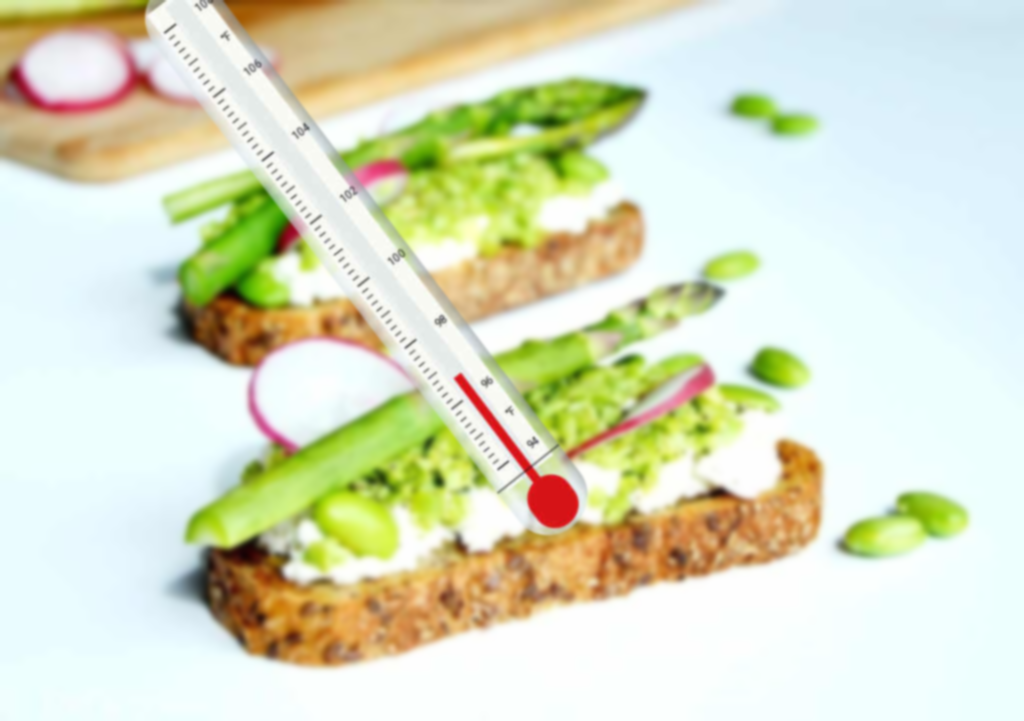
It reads 96.6; °F
